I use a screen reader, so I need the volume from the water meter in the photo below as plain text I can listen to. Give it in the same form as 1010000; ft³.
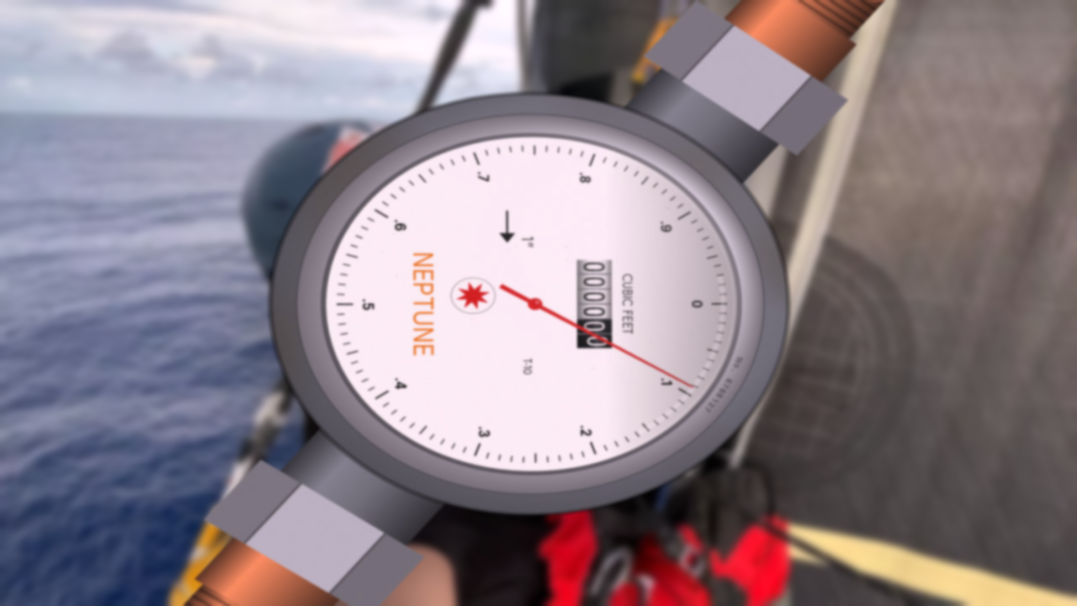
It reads 0.09; ft³
